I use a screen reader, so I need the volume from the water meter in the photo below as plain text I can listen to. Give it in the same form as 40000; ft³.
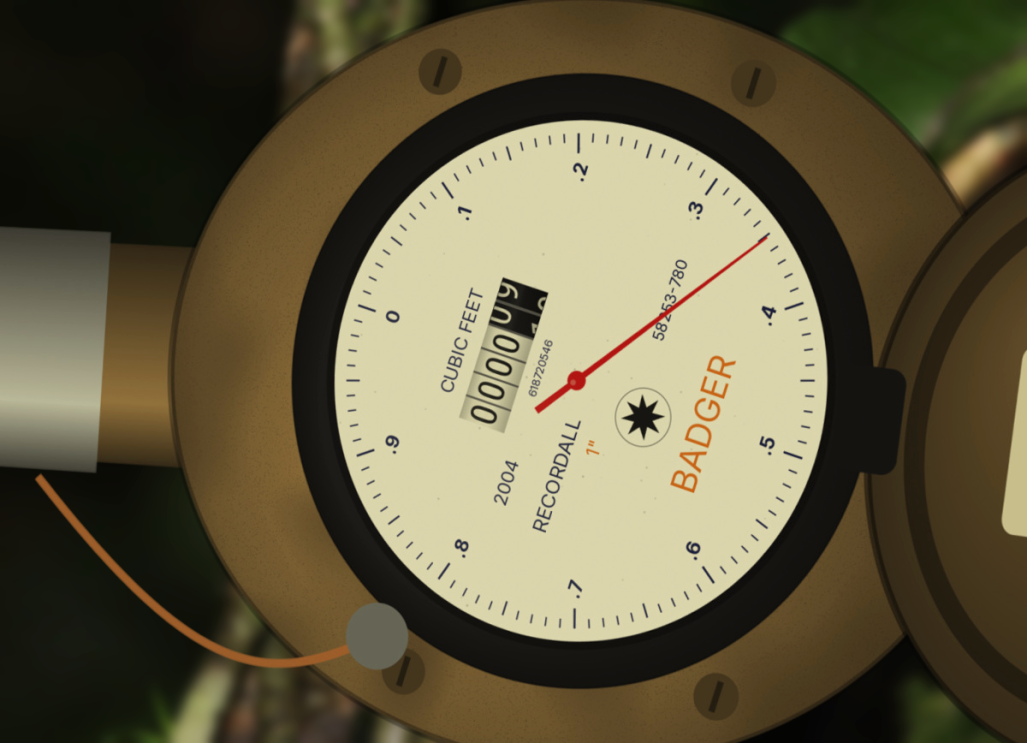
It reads 9.35; ft³
